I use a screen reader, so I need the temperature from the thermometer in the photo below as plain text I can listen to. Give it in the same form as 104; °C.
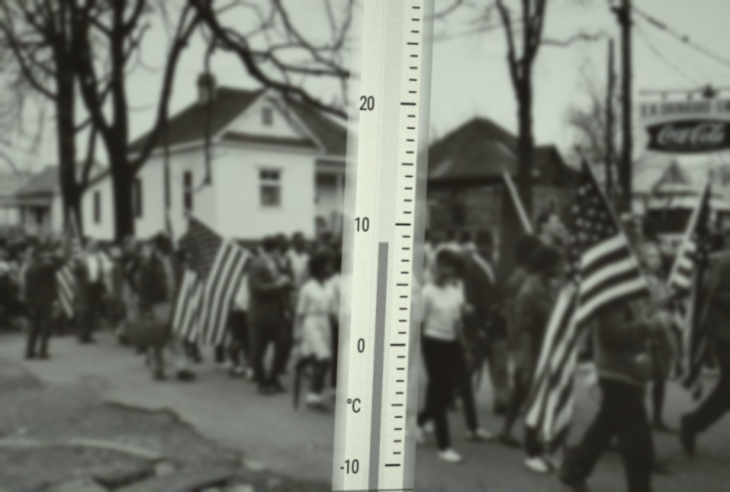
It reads 8.5; °C
